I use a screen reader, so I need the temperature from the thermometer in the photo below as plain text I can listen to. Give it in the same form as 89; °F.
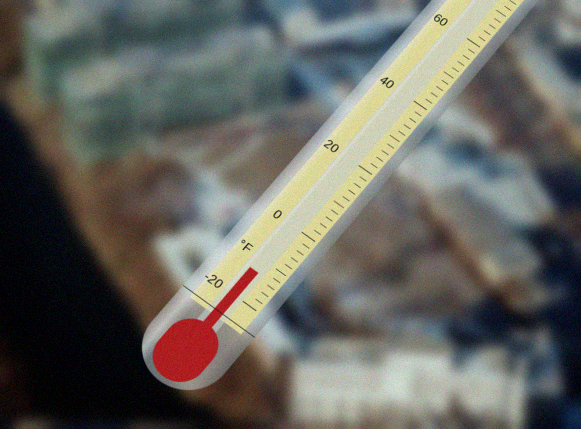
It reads -13; °F
